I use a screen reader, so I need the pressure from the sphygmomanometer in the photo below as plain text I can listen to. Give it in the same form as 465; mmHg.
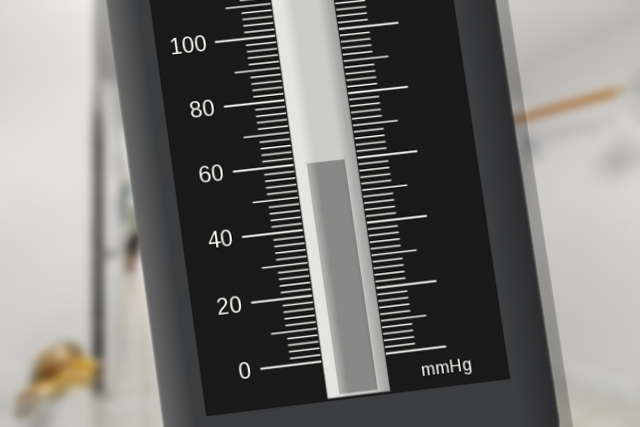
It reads 60; mmHg
